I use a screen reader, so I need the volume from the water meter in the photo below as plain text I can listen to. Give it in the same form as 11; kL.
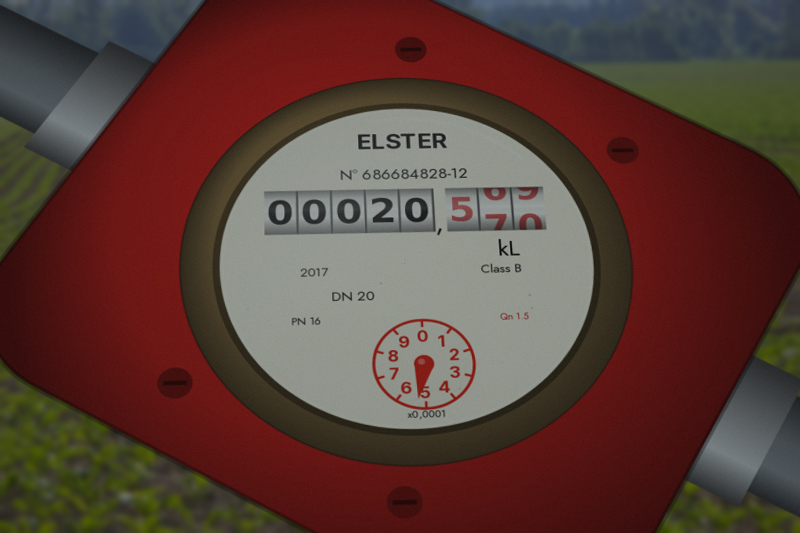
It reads 20.5695; kL
